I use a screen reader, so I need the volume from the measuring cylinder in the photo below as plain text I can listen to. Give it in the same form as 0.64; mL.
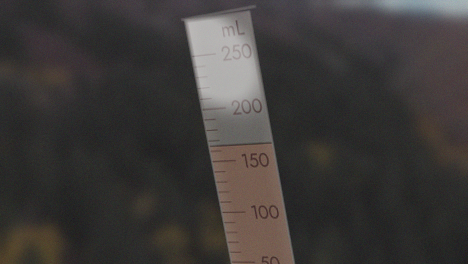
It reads 165; mL
